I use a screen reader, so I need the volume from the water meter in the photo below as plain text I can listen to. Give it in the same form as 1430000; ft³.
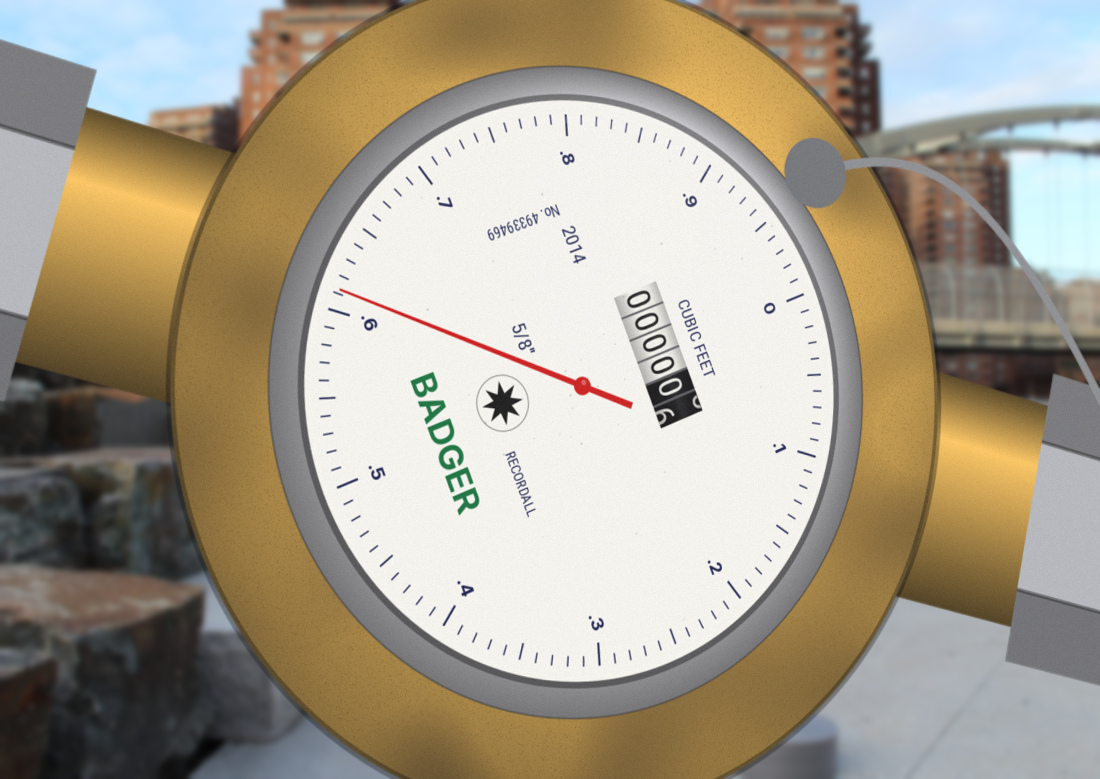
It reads 5.61; ft³
